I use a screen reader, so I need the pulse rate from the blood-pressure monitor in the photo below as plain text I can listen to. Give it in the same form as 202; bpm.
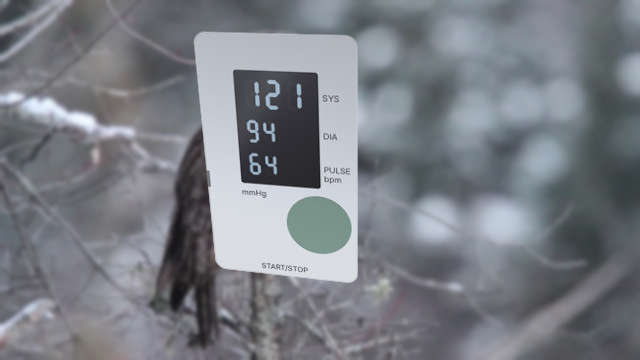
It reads 64; bpm
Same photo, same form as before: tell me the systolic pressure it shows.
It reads 121; mmHg
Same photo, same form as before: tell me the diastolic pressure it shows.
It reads 94; mmHg
